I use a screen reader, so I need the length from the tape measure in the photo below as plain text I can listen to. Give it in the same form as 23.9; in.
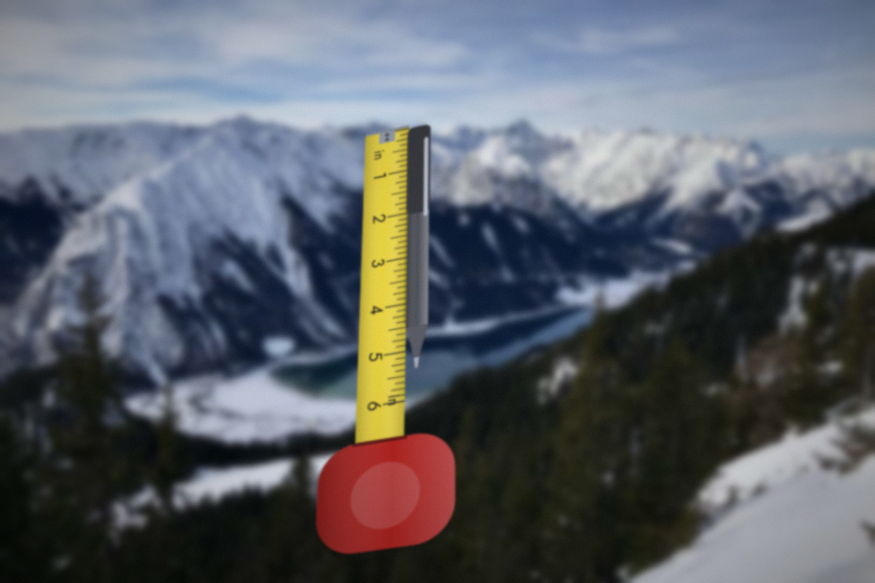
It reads 5.375; in
